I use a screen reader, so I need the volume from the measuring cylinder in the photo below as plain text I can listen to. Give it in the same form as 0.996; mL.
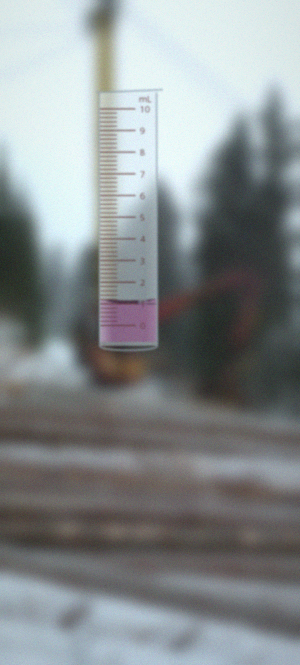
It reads 1; mL
